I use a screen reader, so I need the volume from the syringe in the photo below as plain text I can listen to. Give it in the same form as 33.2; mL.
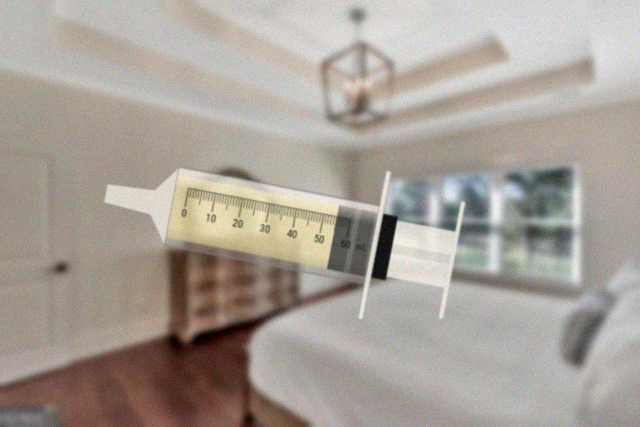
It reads 55; mL
